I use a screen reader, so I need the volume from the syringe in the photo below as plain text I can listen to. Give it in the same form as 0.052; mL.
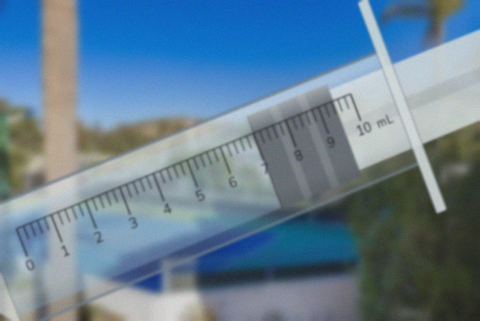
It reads 7; mL
